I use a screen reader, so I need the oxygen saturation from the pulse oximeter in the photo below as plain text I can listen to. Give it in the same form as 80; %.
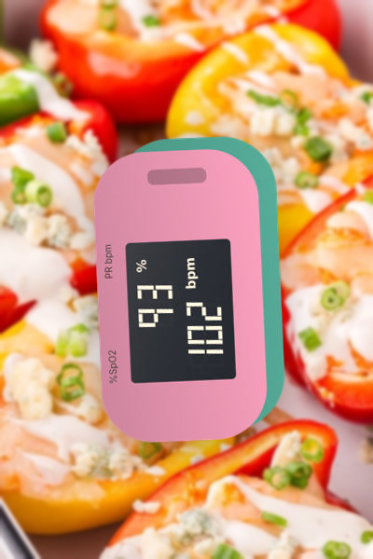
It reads 93; %
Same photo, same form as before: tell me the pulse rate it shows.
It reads 102; bpm
